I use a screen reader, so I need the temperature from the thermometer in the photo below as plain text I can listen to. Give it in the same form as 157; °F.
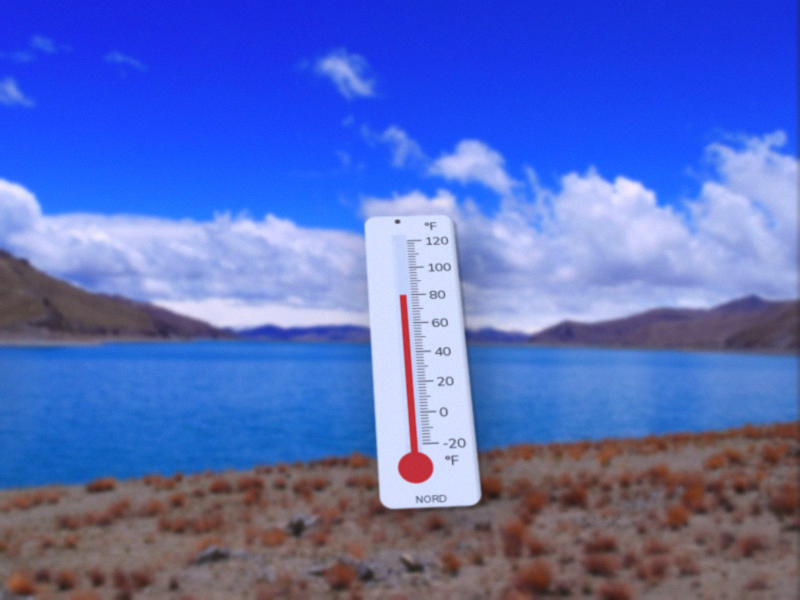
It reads 80; °F
